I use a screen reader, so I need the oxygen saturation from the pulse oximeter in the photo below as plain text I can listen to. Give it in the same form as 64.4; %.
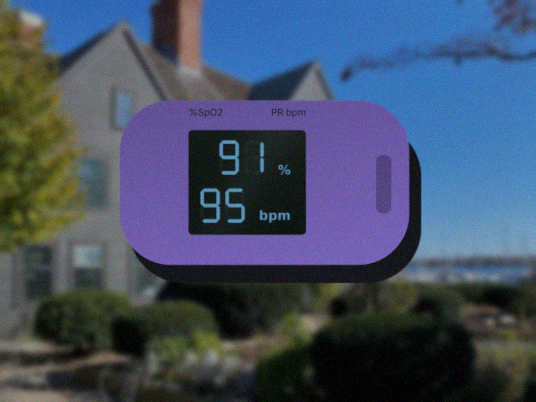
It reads 91; %
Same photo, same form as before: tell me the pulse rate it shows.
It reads 95; bpm
